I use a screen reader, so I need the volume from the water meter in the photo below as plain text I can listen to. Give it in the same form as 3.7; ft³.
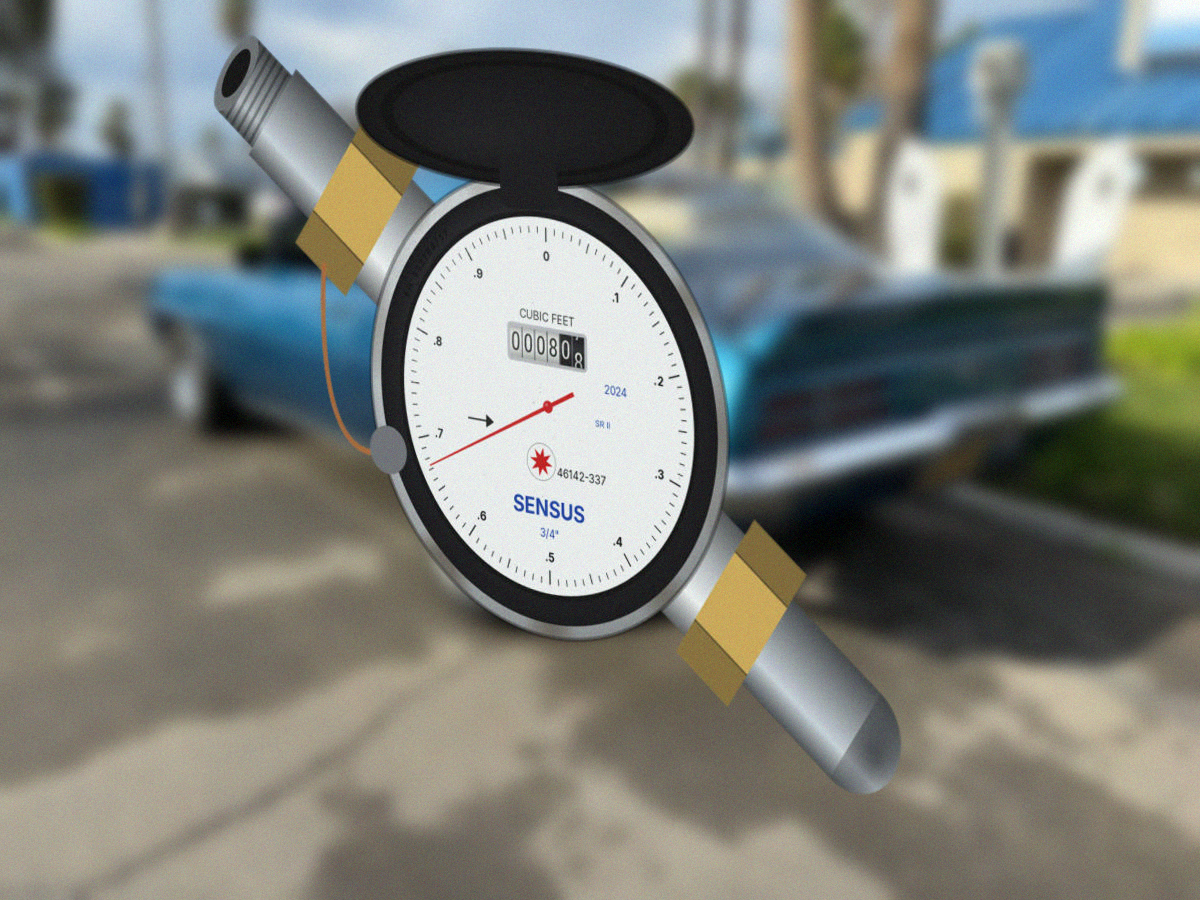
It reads 807.67; ft³
